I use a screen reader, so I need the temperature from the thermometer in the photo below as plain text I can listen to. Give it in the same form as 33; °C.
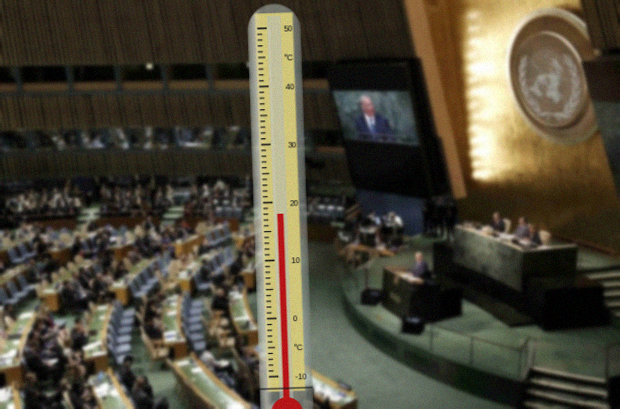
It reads 18; °C
